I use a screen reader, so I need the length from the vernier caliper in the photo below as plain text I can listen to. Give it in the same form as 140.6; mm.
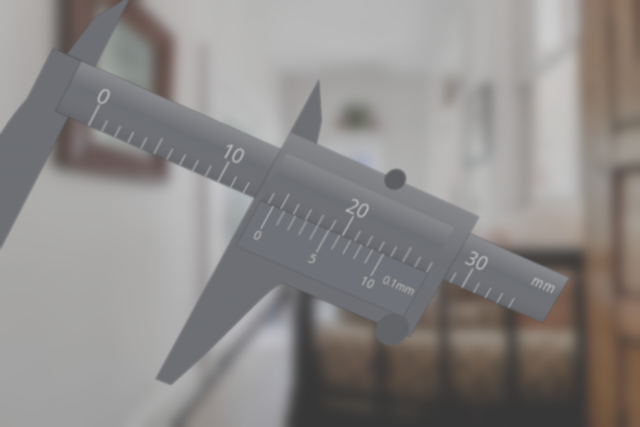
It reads 14.4; mm
